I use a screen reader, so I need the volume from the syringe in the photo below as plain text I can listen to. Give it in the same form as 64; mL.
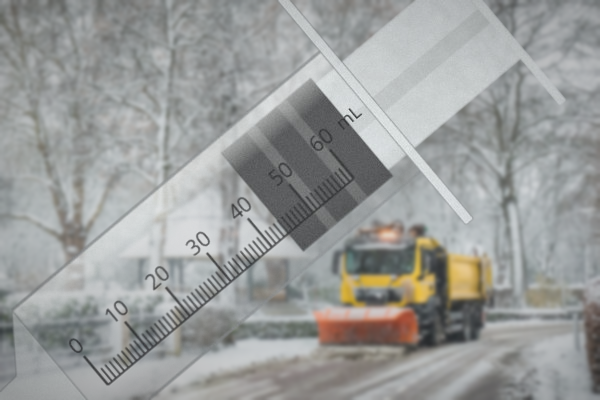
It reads 44; mL
